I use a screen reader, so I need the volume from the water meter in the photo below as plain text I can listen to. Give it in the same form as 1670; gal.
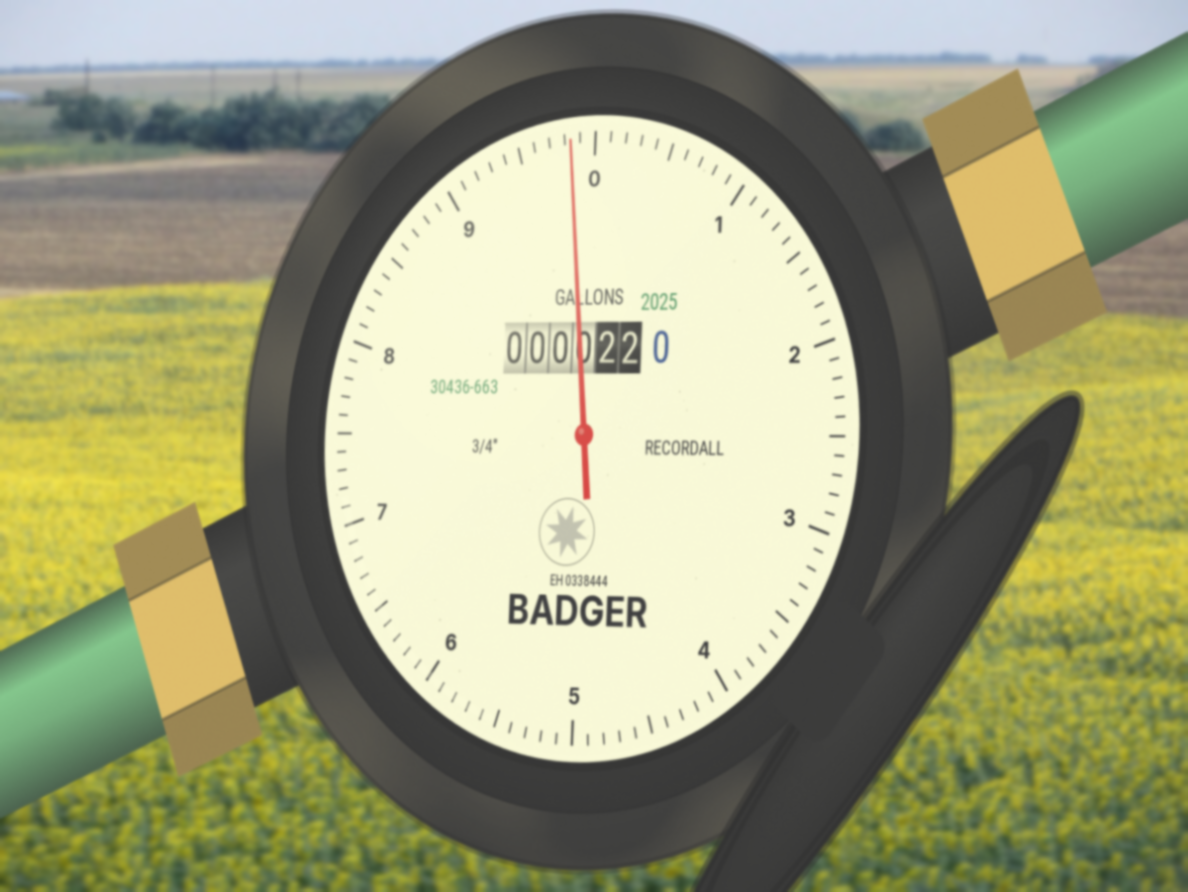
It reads 219.8; gal
